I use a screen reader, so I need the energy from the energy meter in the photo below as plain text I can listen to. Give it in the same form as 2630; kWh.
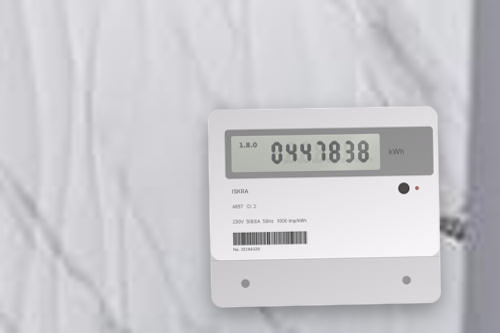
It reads 447838; kWh
